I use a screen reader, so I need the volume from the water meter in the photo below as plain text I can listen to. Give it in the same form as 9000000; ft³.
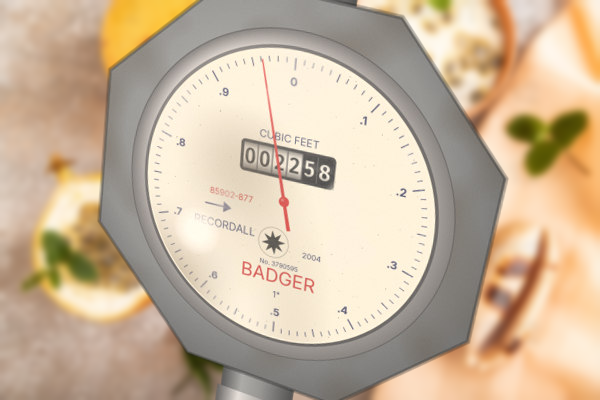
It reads 2257.96; ft³
